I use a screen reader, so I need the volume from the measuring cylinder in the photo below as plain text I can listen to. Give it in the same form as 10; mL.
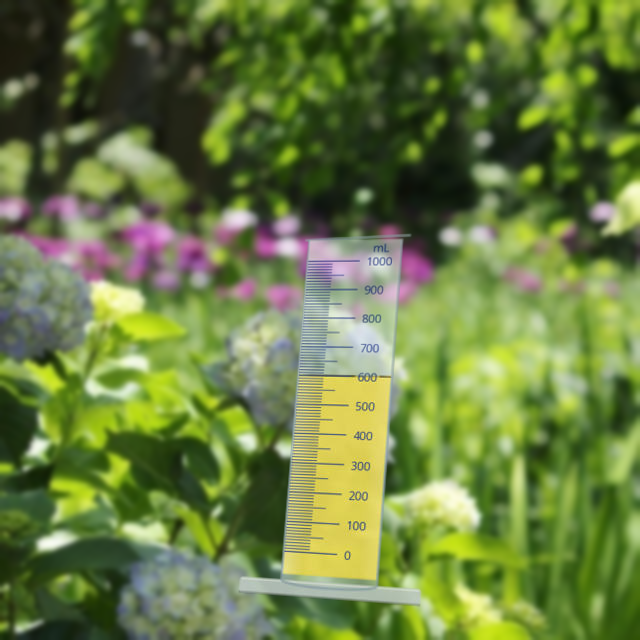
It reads 600; mL
